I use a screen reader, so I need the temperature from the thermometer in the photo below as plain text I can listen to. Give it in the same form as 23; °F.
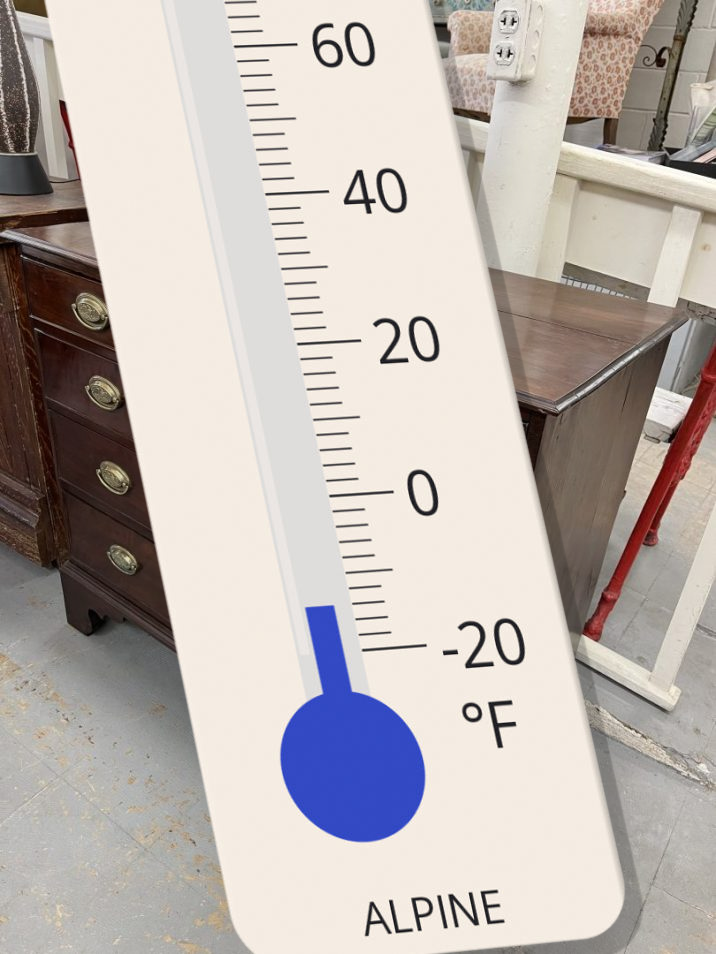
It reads -14; °F
